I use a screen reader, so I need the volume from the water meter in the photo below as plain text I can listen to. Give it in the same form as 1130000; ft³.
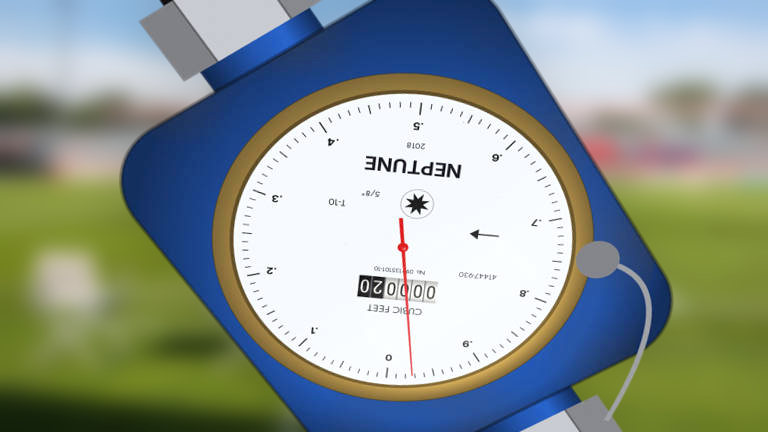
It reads 19.97; ft³
